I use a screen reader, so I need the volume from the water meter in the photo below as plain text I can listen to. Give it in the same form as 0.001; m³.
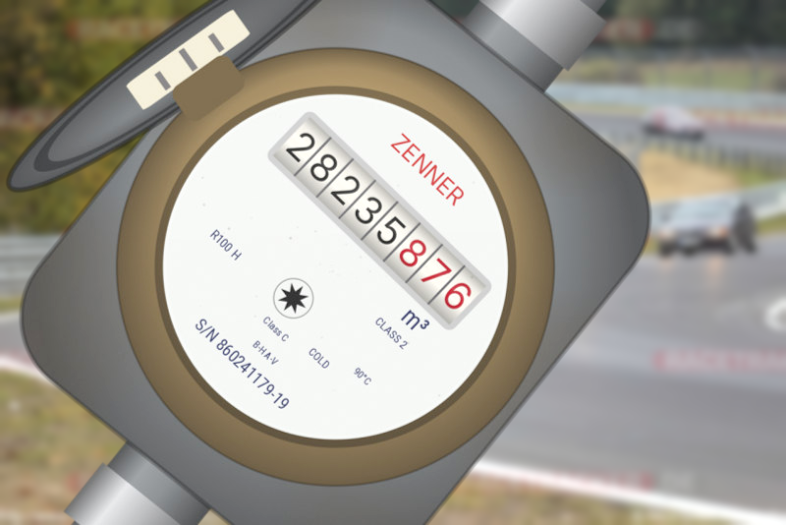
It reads 28235.876; m³
